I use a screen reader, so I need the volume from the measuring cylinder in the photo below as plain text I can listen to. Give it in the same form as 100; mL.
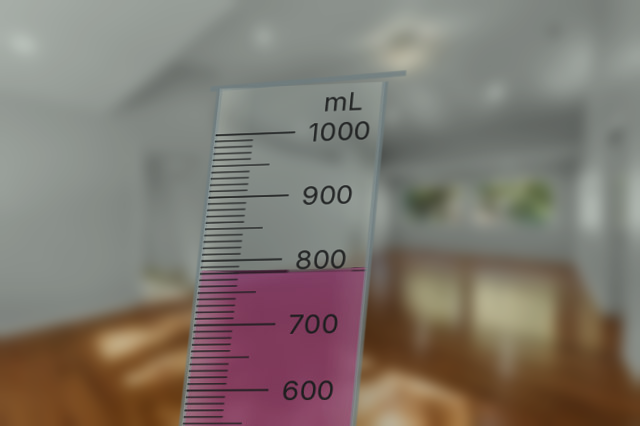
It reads 780; mL
